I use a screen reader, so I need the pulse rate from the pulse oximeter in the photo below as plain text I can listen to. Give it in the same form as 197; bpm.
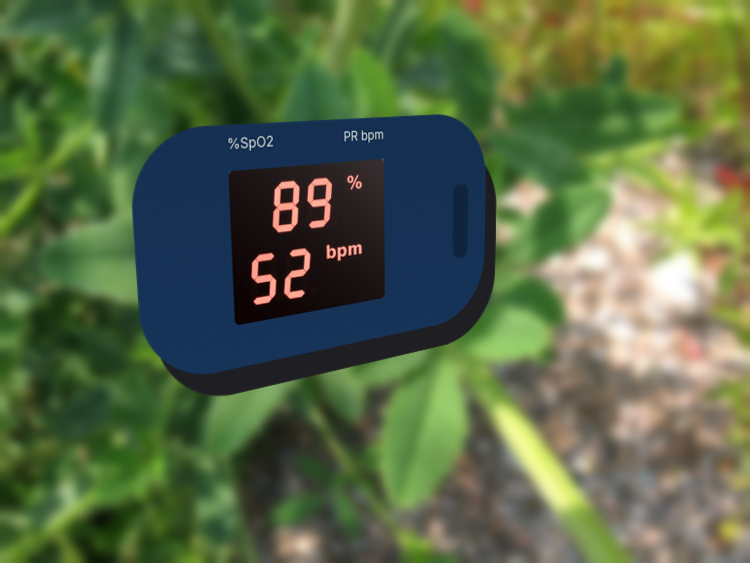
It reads 52; bpm
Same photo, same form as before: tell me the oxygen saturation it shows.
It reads 89; %
